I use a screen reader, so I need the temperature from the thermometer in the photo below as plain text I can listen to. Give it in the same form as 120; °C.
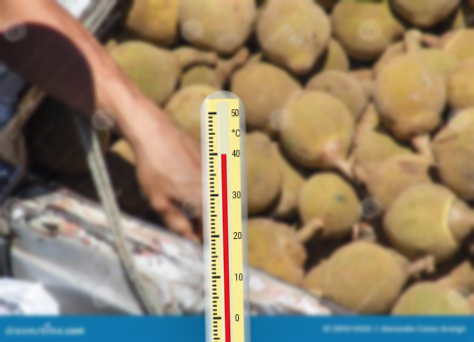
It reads 40; °C
